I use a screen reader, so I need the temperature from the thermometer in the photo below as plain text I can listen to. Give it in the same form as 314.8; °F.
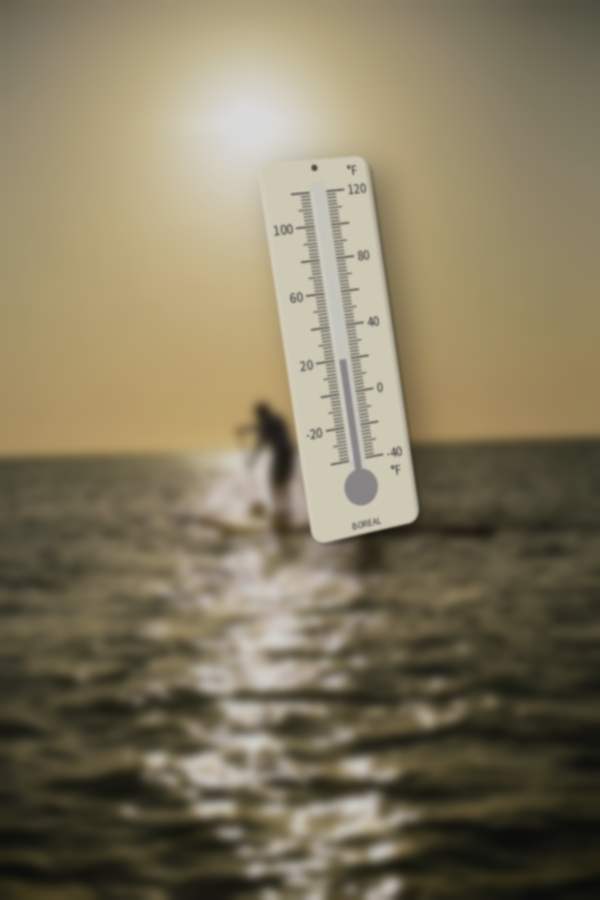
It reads 20; °F
